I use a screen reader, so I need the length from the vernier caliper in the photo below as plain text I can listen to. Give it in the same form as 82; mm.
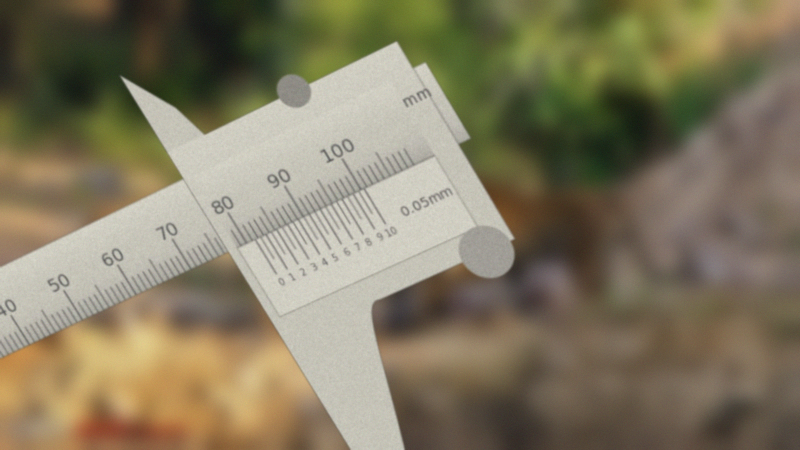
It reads 81.5; mm
